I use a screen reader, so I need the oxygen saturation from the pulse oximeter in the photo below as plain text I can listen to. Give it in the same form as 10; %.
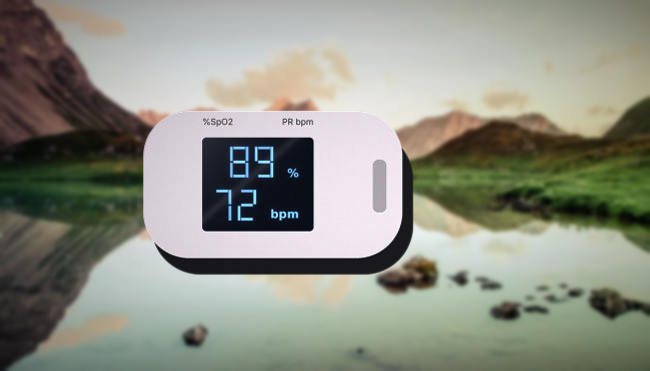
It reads 89; %
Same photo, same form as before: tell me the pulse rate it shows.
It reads 72; bpm
